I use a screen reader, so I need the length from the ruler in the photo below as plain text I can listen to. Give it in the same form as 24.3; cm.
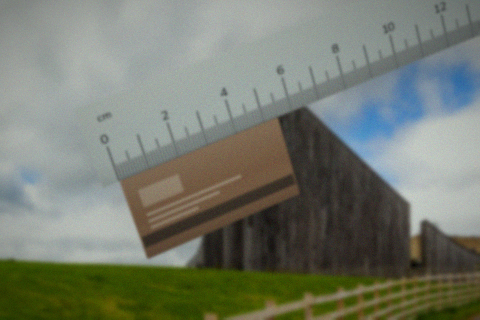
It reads 5.5; cm
